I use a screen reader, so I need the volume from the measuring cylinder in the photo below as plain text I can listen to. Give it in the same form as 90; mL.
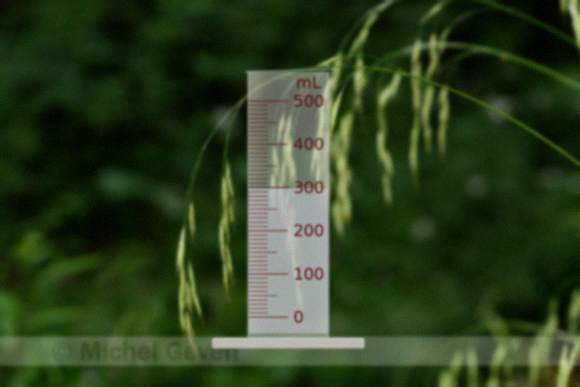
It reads 300; mL
